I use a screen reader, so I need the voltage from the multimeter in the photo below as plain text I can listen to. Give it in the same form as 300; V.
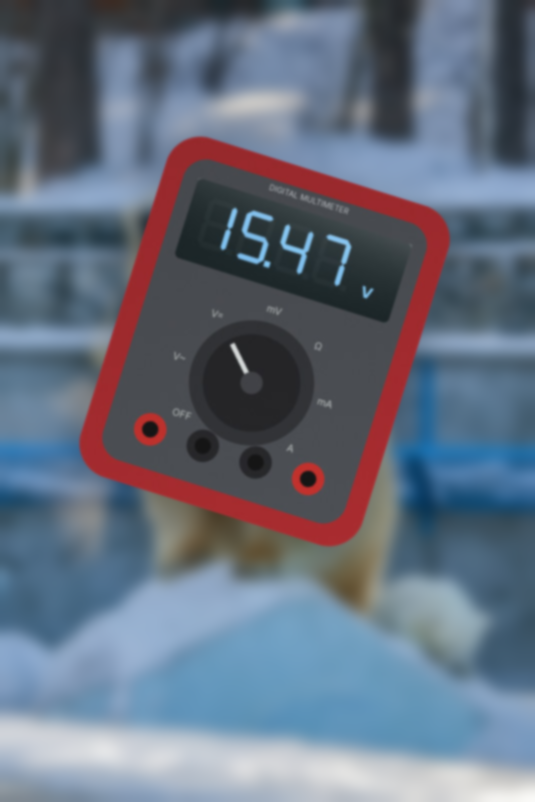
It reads 15.47; V
